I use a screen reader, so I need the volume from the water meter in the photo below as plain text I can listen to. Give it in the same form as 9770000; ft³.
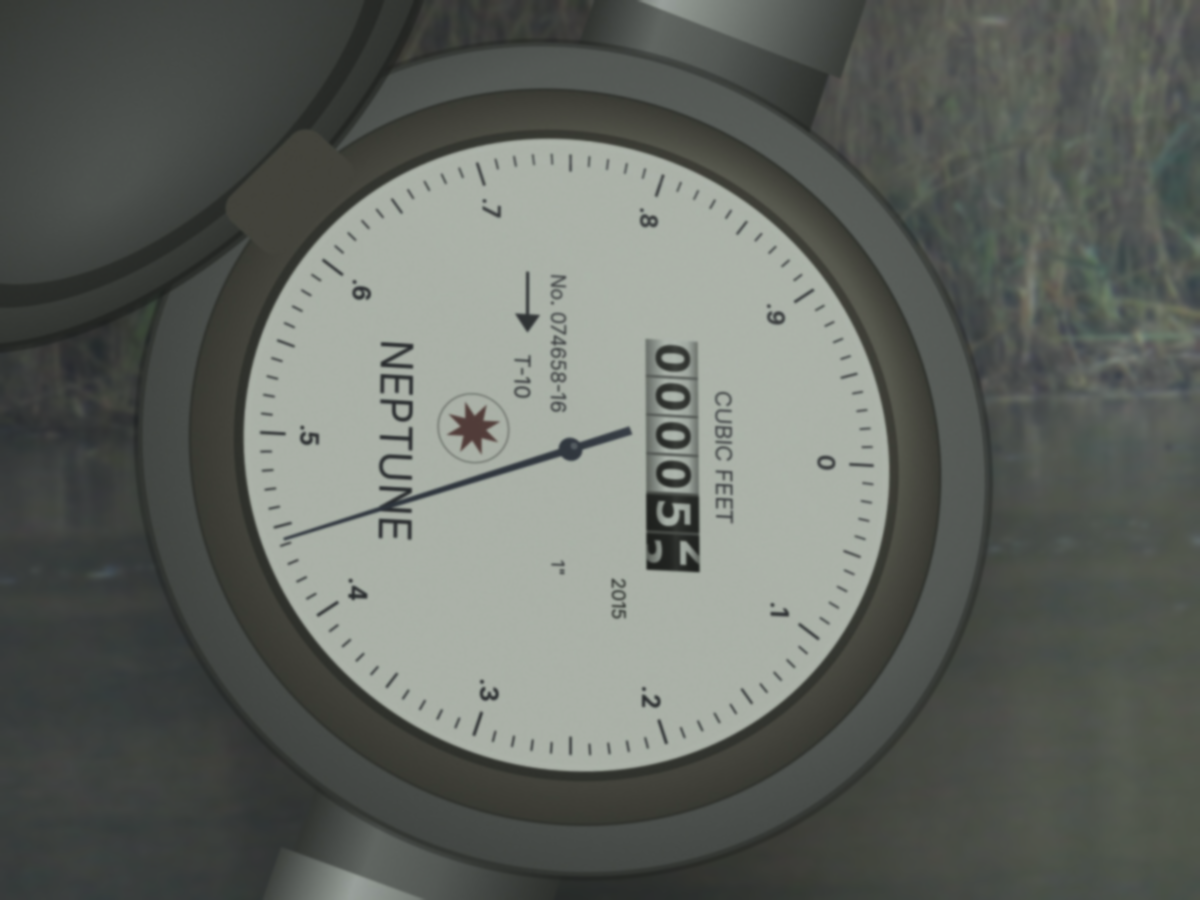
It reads 52.44; ft³
